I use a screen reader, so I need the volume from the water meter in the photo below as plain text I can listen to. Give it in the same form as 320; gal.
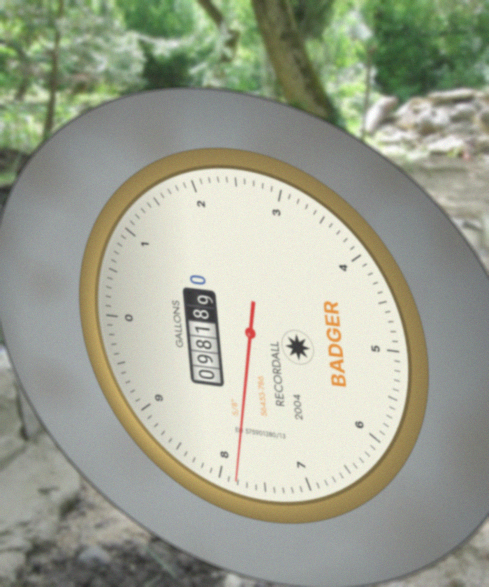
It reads 981887.8; gal
